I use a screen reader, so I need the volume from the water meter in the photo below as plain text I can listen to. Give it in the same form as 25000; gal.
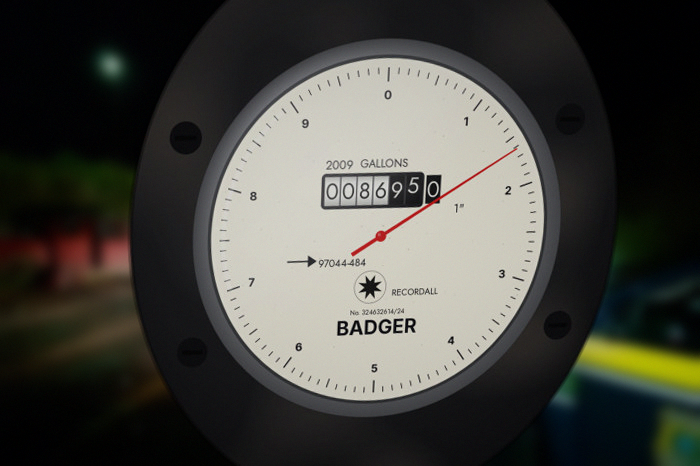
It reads 86951.6; gal
